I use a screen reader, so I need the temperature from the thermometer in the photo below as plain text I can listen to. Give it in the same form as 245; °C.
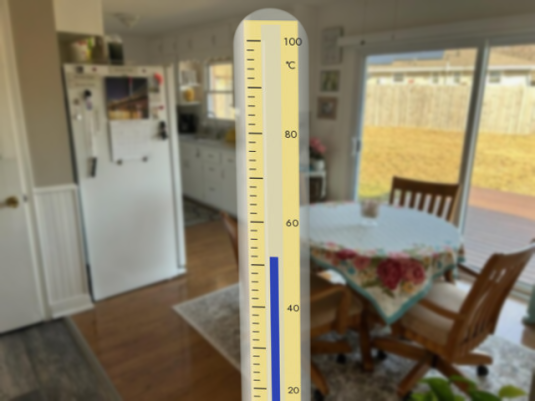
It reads 52; °C
